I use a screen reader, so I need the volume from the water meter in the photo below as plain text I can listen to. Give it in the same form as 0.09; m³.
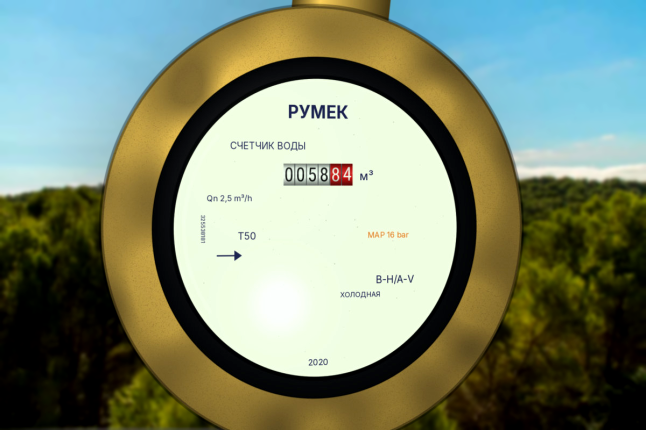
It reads 58.84; m³
